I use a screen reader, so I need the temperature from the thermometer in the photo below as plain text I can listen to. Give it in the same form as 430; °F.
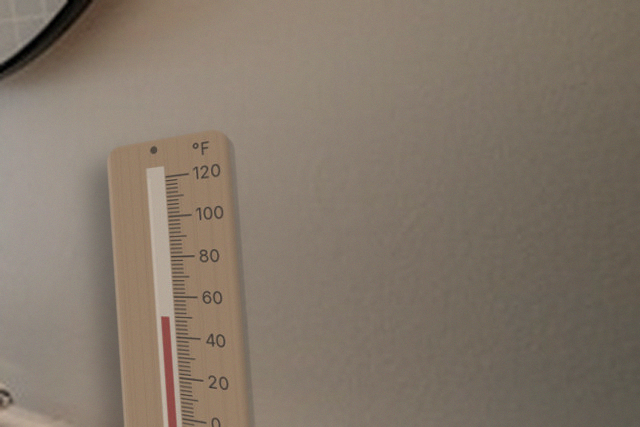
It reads 50; °F
